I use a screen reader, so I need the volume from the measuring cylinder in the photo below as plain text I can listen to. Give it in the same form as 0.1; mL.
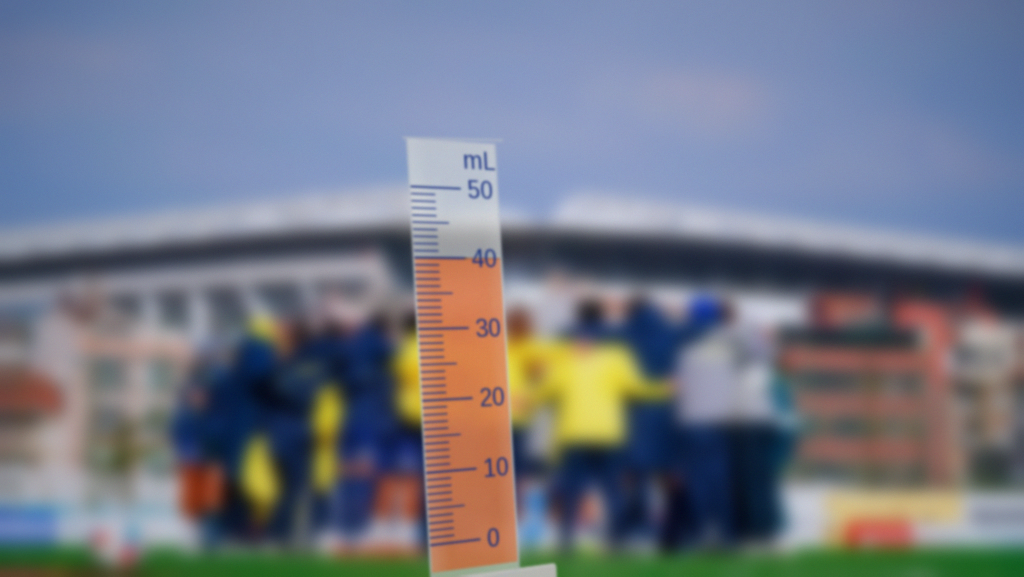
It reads 40; mL
